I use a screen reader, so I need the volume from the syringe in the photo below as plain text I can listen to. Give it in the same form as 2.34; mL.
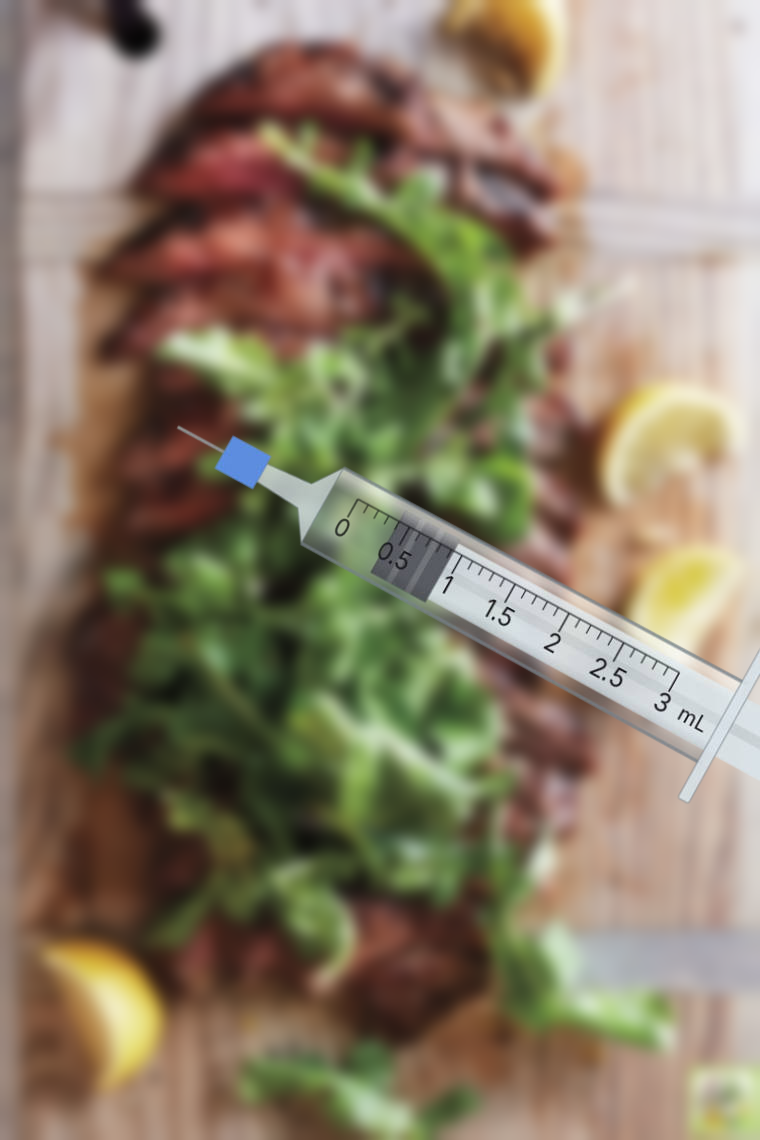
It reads 0.4; mL
